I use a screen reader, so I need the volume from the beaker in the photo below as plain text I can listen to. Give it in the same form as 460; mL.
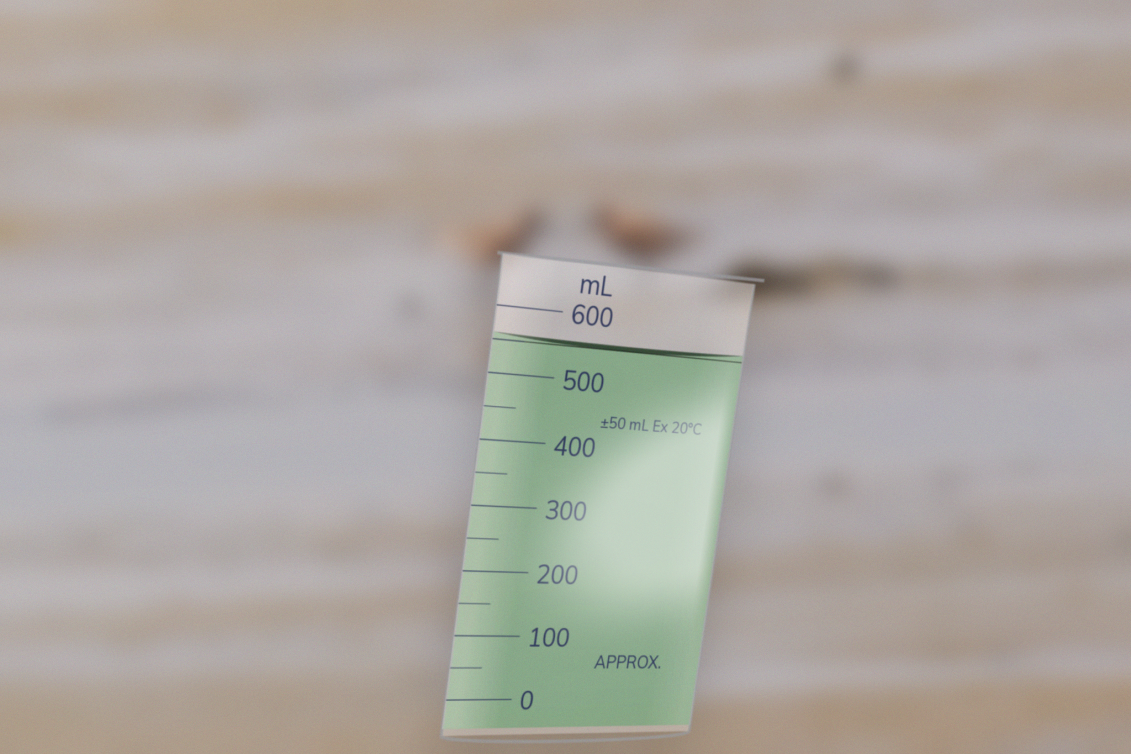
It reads 550; mL
